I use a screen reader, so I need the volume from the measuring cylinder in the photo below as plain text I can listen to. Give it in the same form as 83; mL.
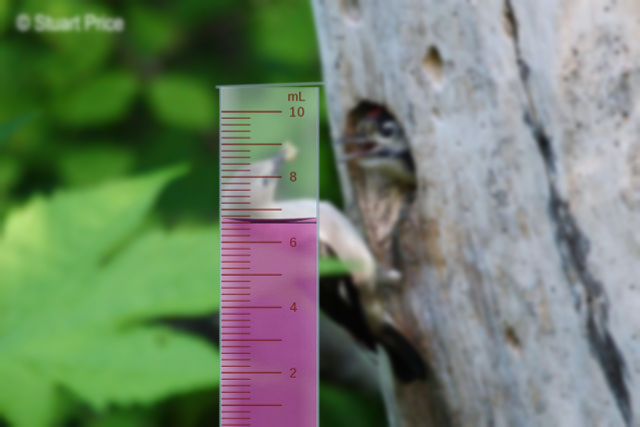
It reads 6.6; mL
